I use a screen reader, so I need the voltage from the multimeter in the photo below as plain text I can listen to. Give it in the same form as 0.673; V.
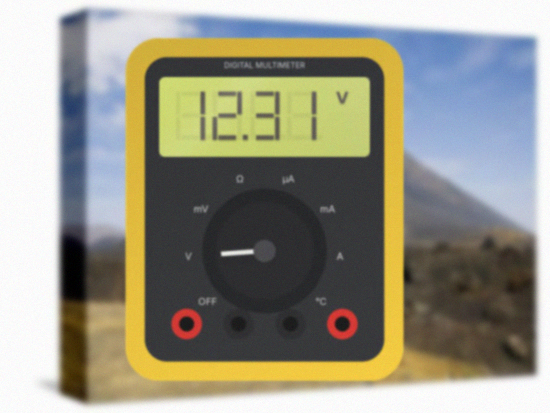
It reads 12.31; V
